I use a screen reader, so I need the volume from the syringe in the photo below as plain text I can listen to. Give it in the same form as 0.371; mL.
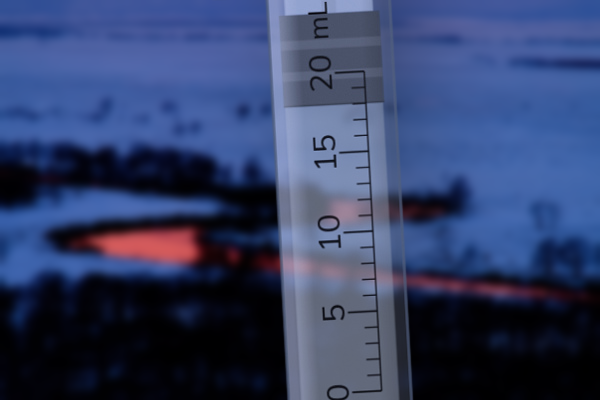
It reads 18; mL
